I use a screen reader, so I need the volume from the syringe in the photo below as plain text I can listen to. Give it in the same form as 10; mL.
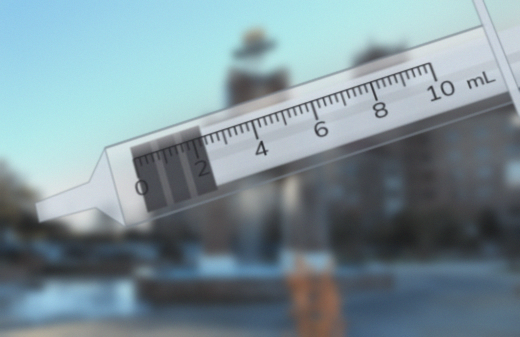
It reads 0; mL
